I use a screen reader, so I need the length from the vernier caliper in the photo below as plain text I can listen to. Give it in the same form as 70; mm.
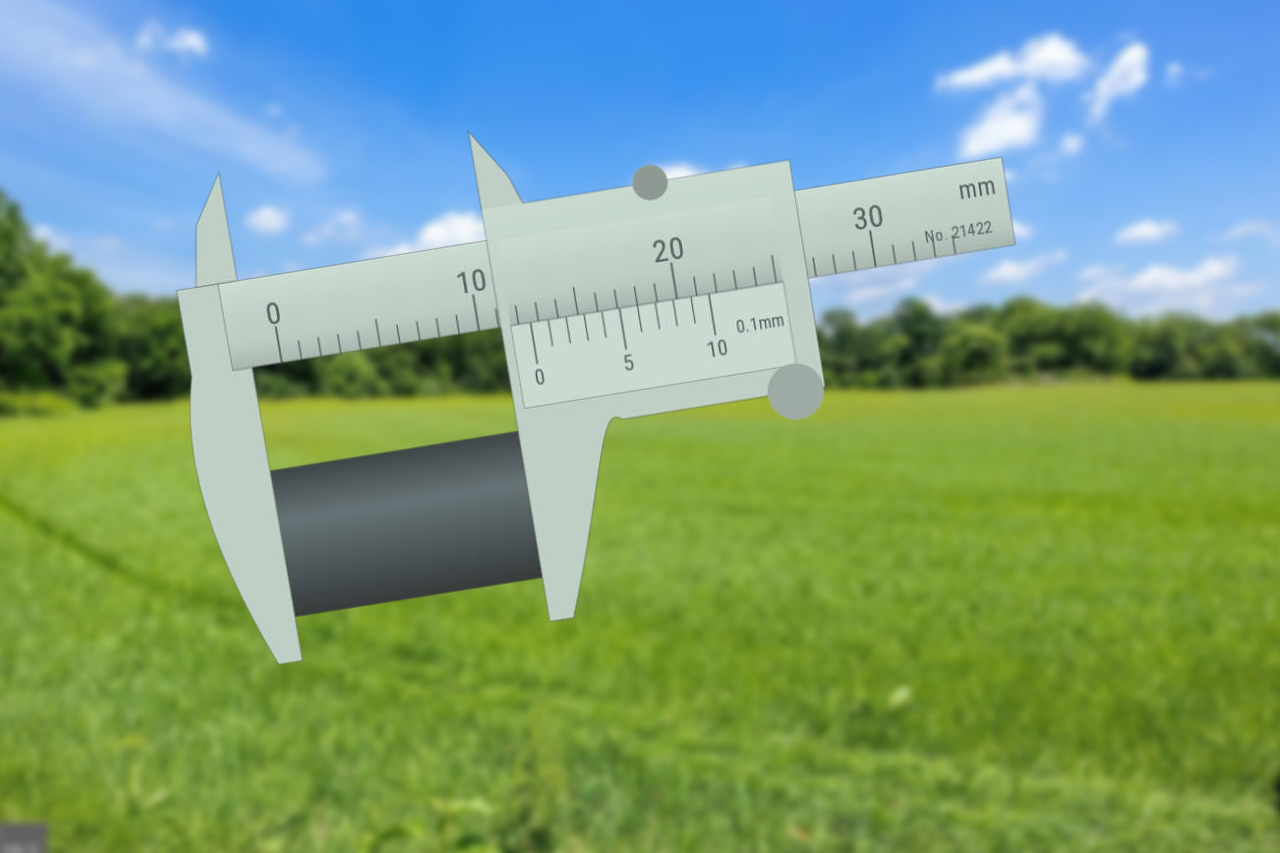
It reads 12.6; mm
